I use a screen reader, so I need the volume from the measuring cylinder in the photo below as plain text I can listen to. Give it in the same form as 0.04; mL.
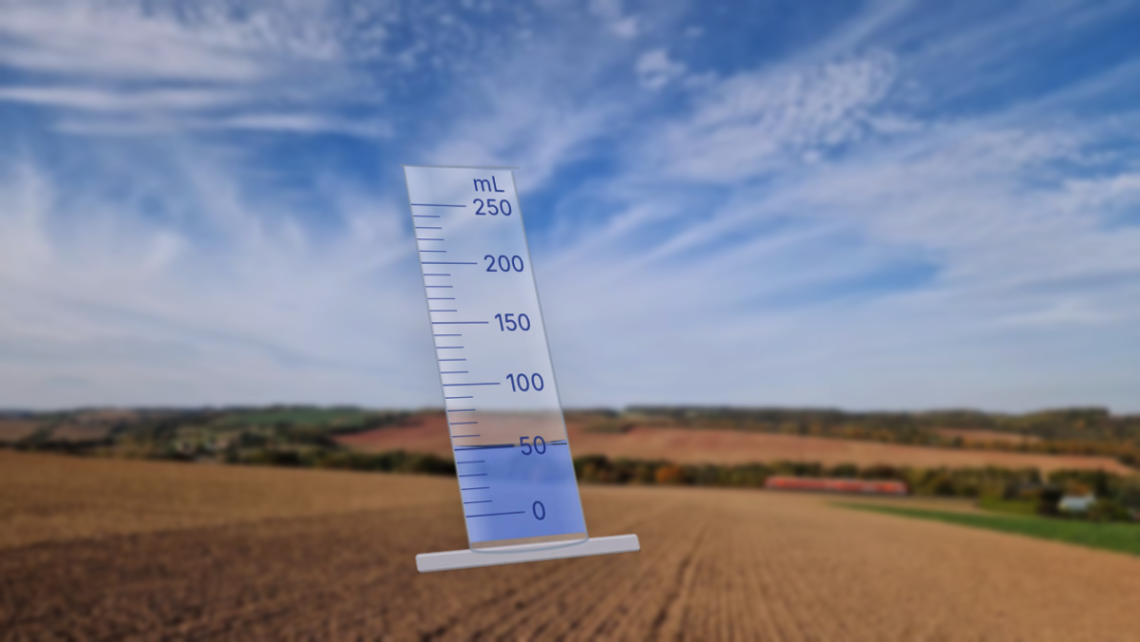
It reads 50; mL
